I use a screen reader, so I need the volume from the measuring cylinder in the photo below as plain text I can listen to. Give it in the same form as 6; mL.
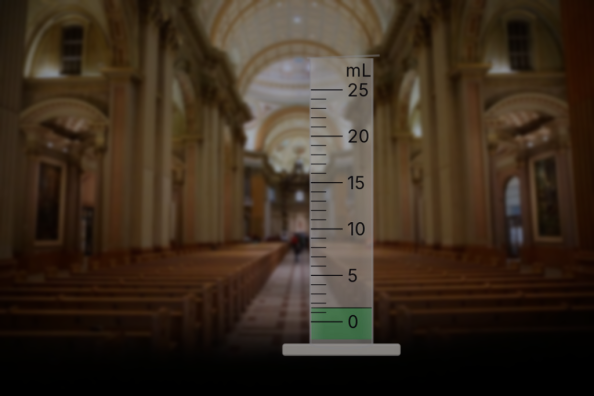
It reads 1.5; mL
